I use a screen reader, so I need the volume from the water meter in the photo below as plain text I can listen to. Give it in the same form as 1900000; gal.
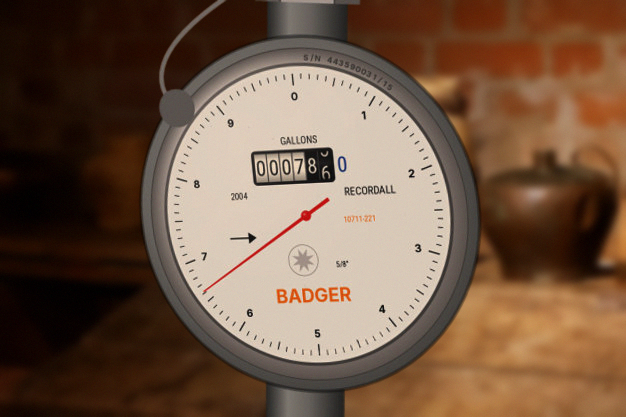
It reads 7856.6; gal
